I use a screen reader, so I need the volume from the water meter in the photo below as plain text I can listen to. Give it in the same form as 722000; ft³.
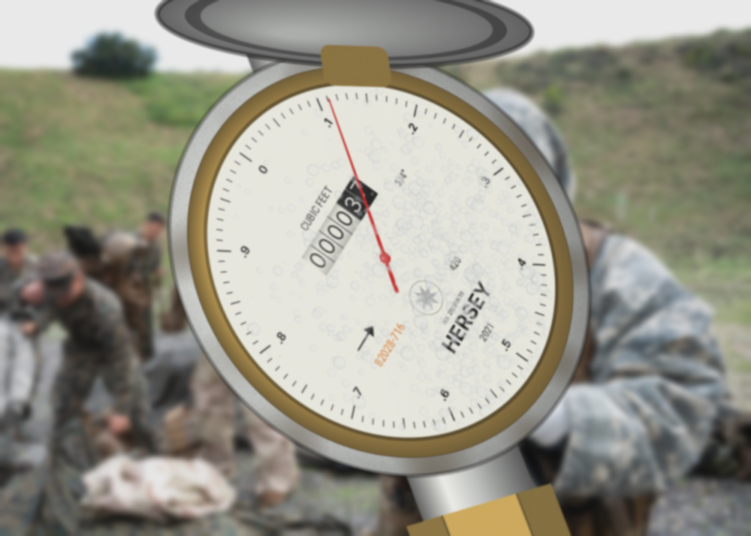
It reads 37.11; ft³
